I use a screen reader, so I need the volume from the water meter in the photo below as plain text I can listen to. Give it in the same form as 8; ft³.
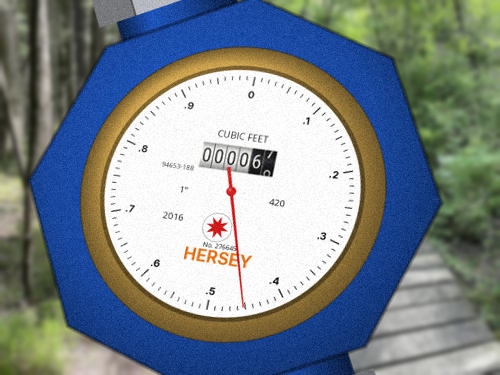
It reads 67.45; ft³
